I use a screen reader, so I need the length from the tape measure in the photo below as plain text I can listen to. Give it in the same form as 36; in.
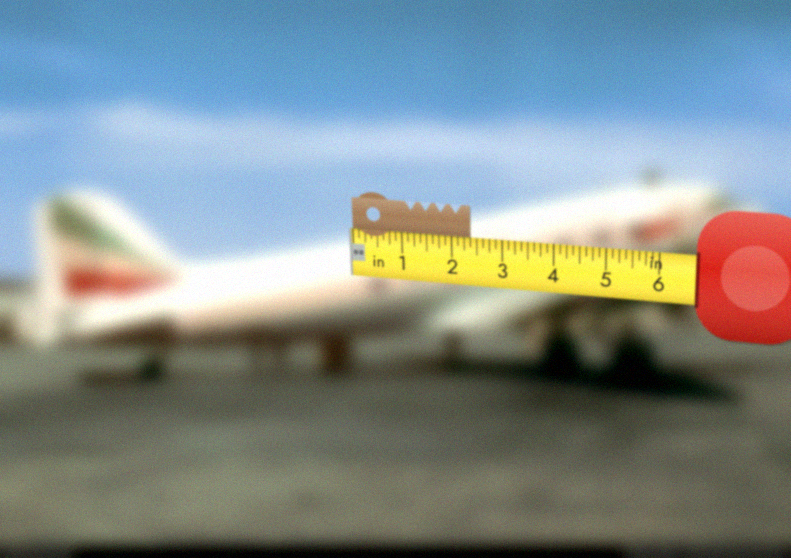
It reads 2.375; in
